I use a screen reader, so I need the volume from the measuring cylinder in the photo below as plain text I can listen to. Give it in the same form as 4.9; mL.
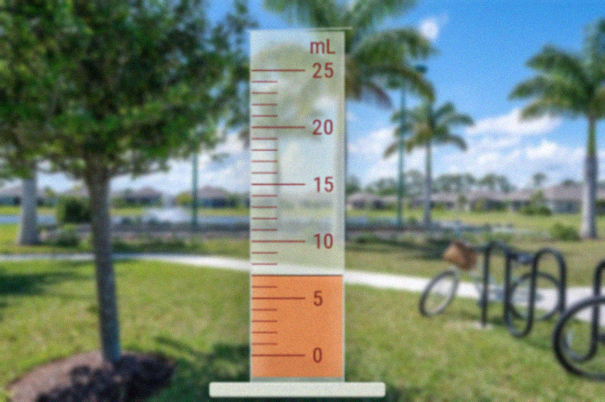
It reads 7; mL
